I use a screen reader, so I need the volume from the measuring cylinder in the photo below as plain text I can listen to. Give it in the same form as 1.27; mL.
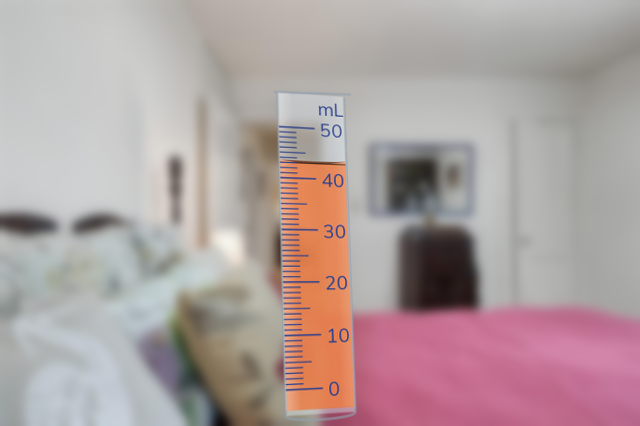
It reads 43; mL
